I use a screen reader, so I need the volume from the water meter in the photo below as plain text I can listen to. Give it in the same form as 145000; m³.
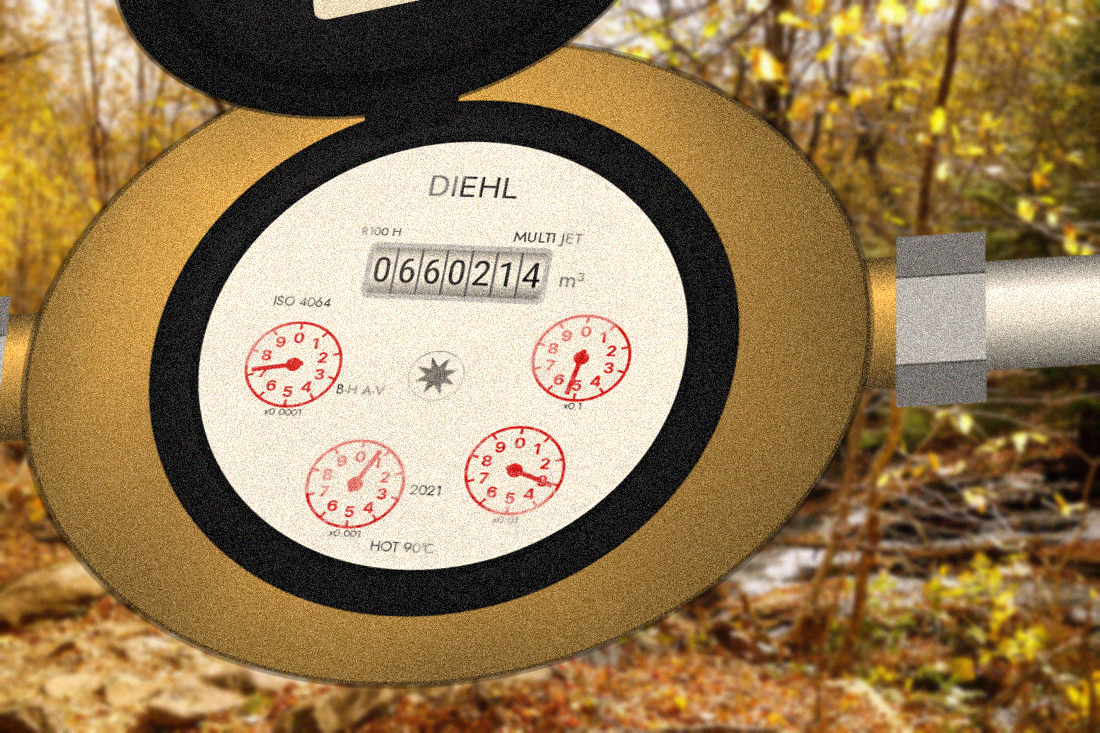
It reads 660214.5307; m³
